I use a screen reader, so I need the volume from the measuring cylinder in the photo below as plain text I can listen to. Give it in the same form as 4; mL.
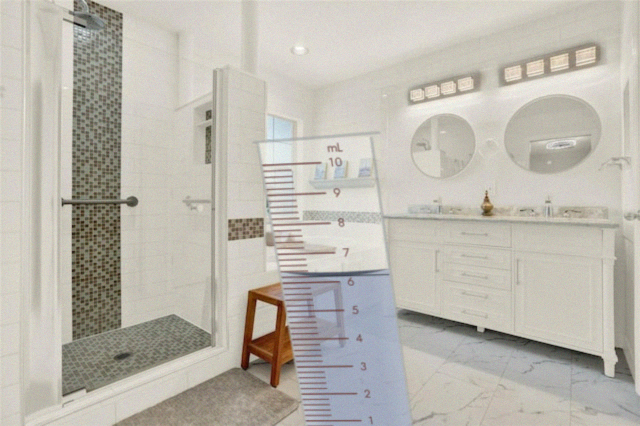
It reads 6.2; mL
